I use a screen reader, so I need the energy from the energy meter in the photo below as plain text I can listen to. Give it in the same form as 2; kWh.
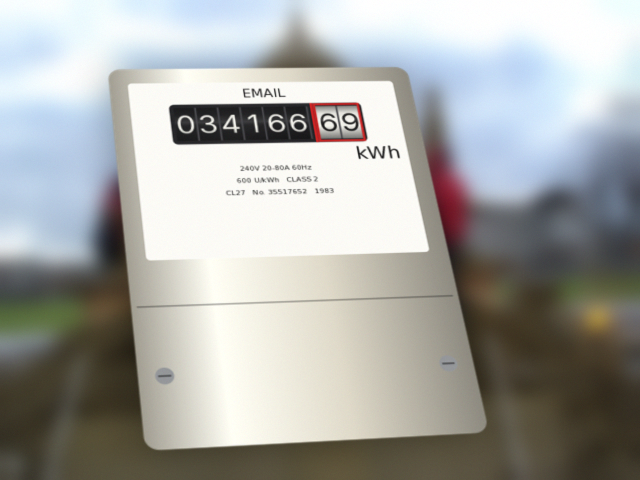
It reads 34166.69; kWh
